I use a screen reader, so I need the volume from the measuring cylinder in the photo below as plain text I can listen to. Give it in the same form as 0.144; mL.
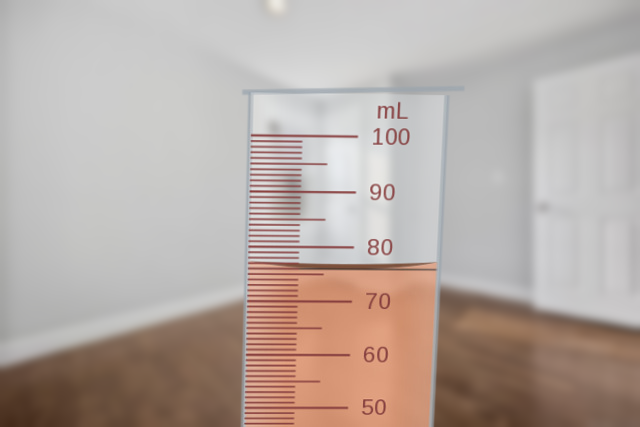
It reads 76; mL
